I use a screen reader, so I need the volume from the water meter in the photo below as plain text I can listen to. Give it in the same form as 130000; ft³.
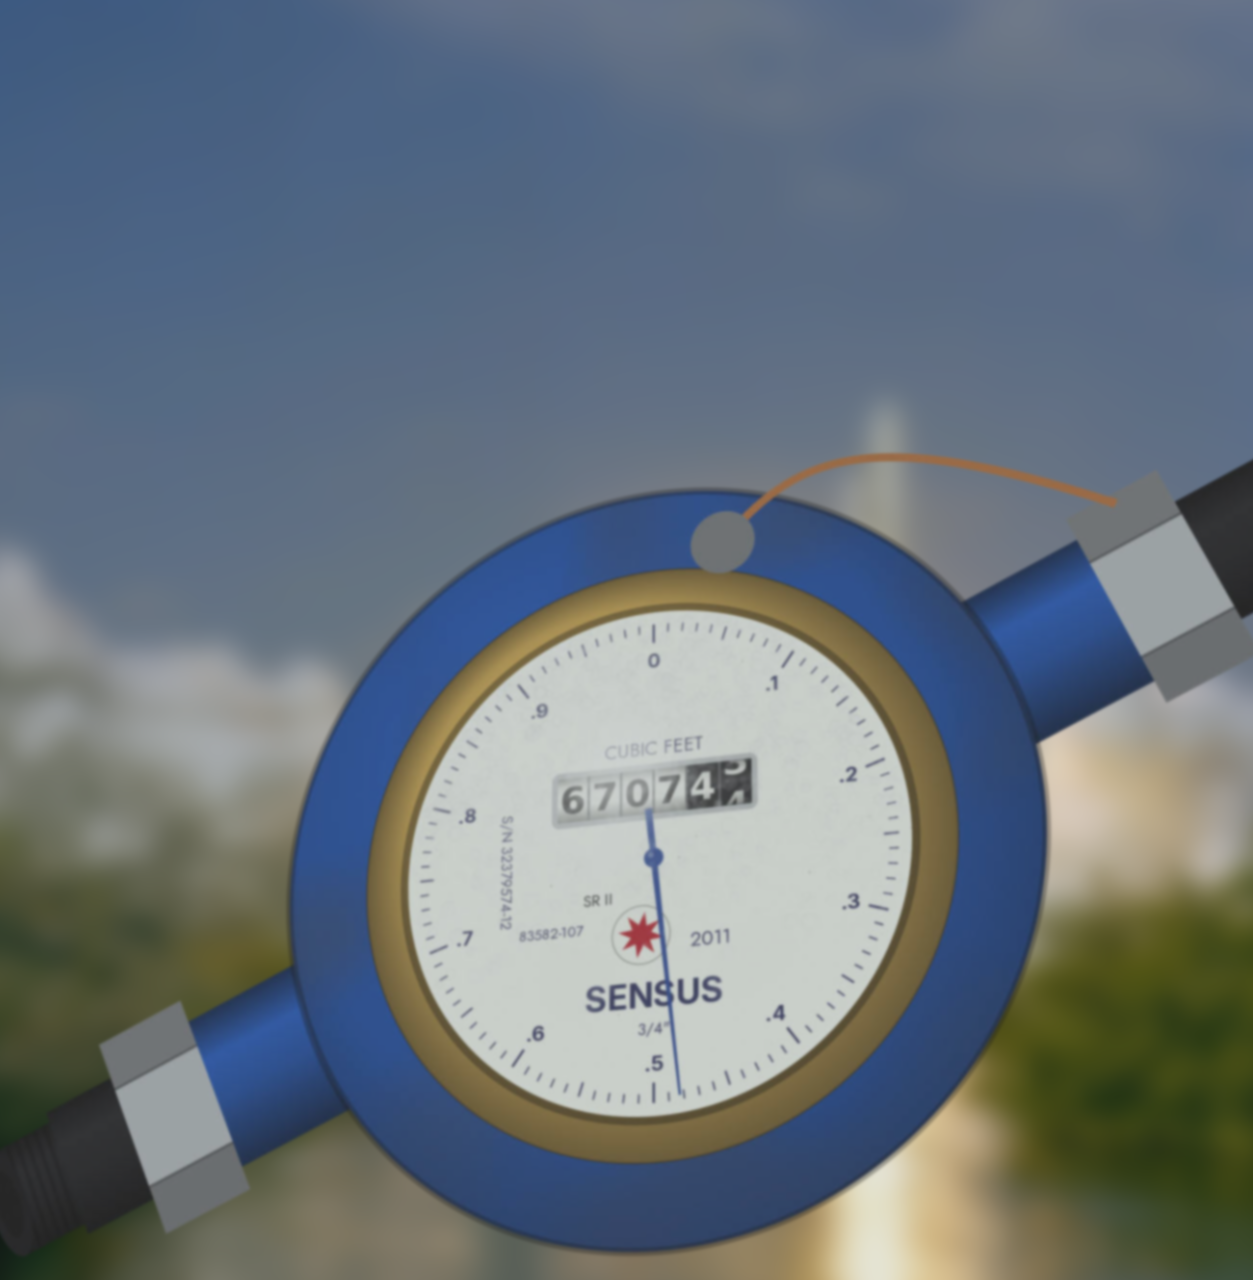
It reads 670743.48; ft³
